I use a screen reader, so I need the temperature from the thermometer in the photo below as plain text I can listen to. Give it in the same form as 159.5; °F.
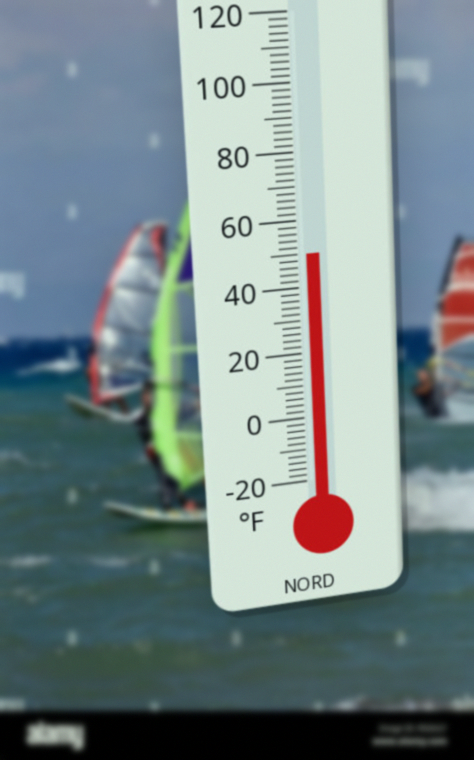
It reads 50; °F
